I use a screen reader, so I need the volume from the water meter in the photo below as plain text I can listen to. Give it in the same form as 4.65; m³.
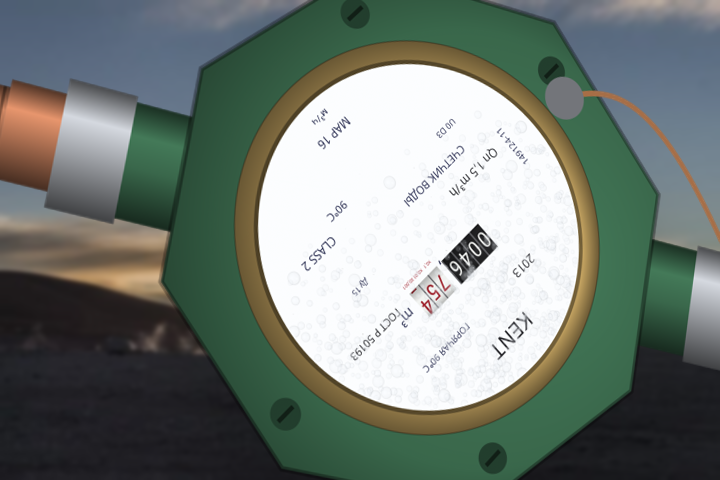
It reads 46.754; m³
